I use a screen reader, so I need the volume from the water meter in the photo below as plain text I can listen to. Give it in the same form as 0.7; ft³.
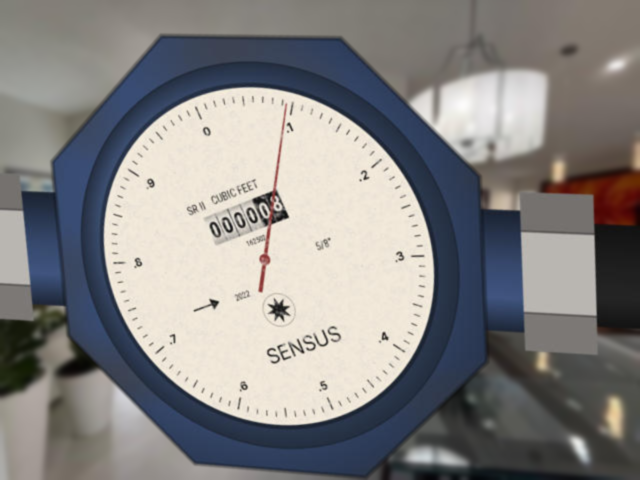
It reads 8.09; ft³
